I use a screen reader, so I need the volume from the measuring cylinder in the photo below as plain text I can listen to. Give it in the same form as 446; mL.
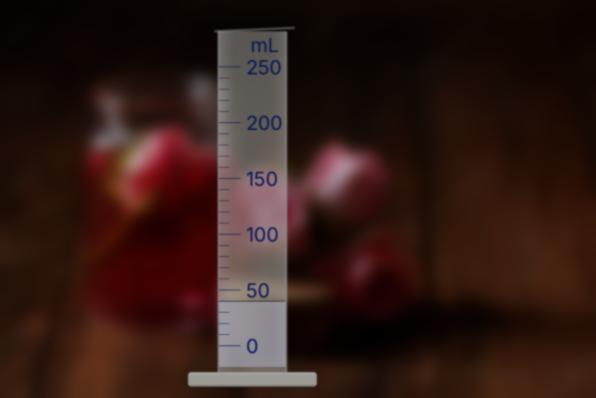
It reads 40; mL
